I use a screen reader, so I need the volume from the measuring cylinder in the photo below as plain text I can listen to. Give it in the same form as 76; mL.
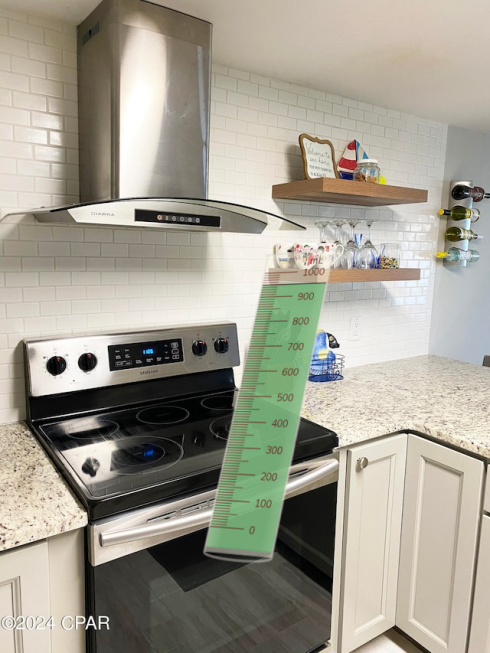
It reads 950; mL
